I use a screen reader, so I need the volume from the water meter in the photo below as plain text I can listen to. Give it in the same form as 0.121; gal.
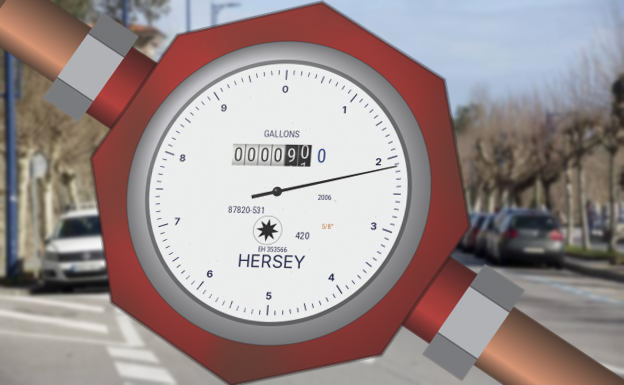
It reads 902.1; gal
